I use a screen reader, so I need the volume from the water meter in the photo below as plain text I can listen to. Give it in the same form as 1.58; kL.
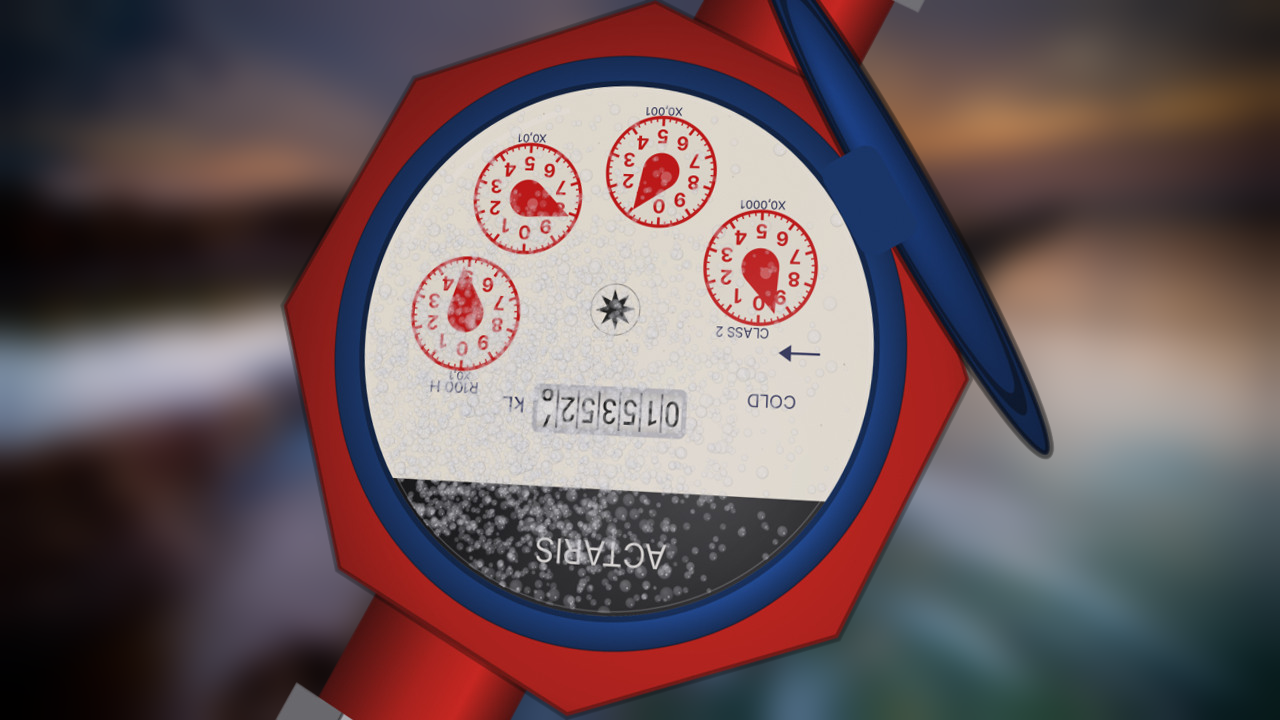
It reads 153527.4809; kL
